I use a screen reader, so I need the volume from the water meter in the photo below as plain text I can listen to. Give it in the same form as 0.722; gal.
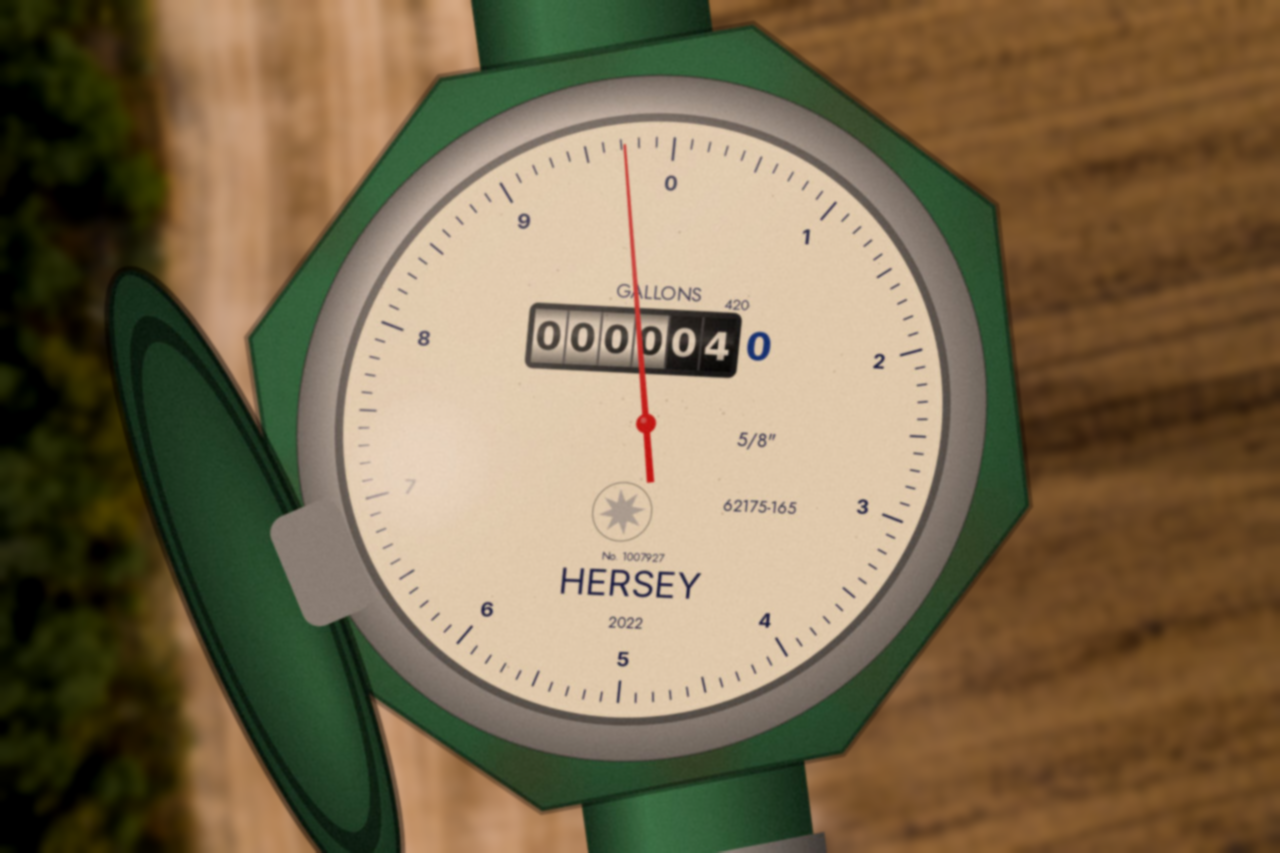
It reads 39.7; gal
